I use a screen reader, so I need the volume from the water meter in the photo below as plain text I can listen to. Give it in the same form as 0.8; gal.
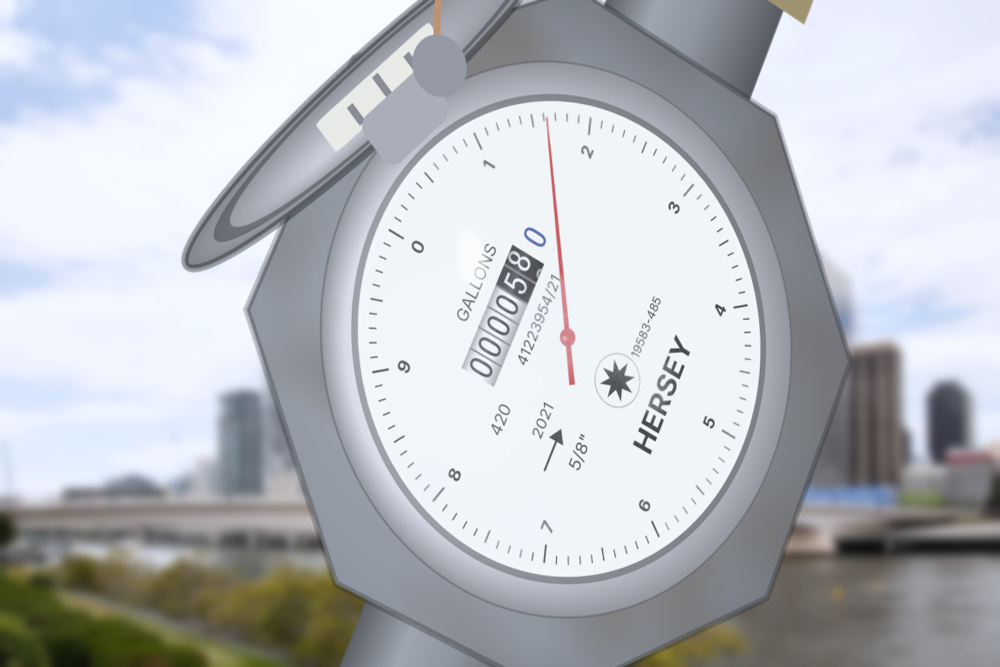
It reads 581.6; gal
